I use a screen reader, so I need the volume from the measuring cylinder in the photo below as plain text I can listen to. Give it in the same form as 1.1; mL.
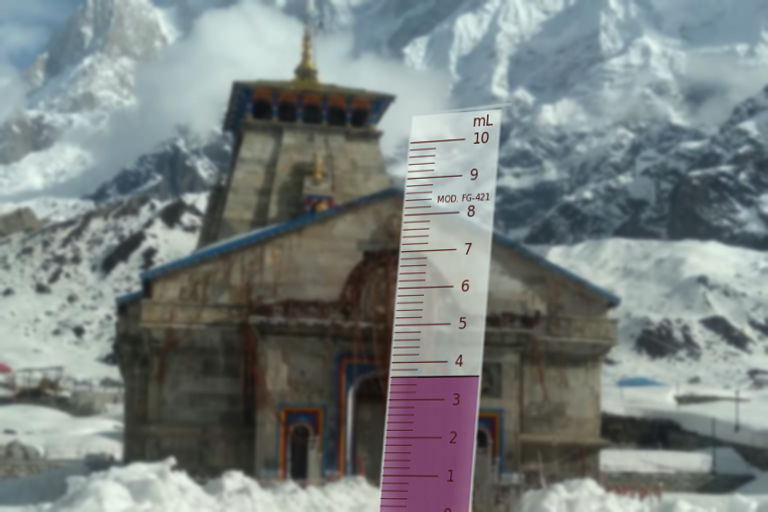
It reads 3.6; mL
